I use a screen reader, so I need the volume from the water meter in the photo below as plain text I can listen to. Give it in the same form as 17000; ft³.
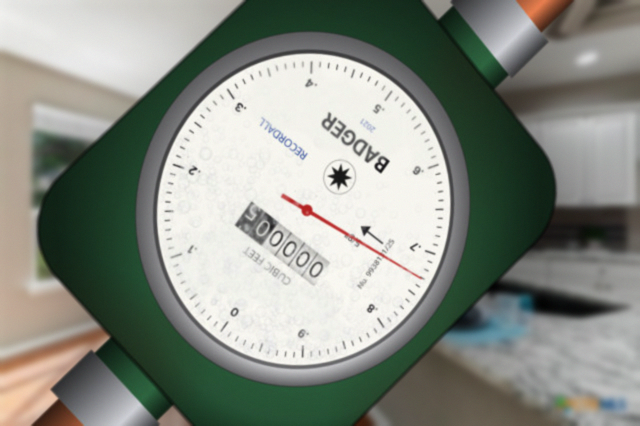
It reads 4.73; ft³
